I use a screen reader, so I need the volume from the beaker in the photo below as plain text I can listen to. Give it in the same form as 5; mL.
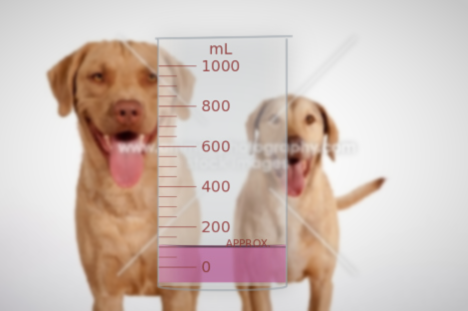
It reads 100; mL
